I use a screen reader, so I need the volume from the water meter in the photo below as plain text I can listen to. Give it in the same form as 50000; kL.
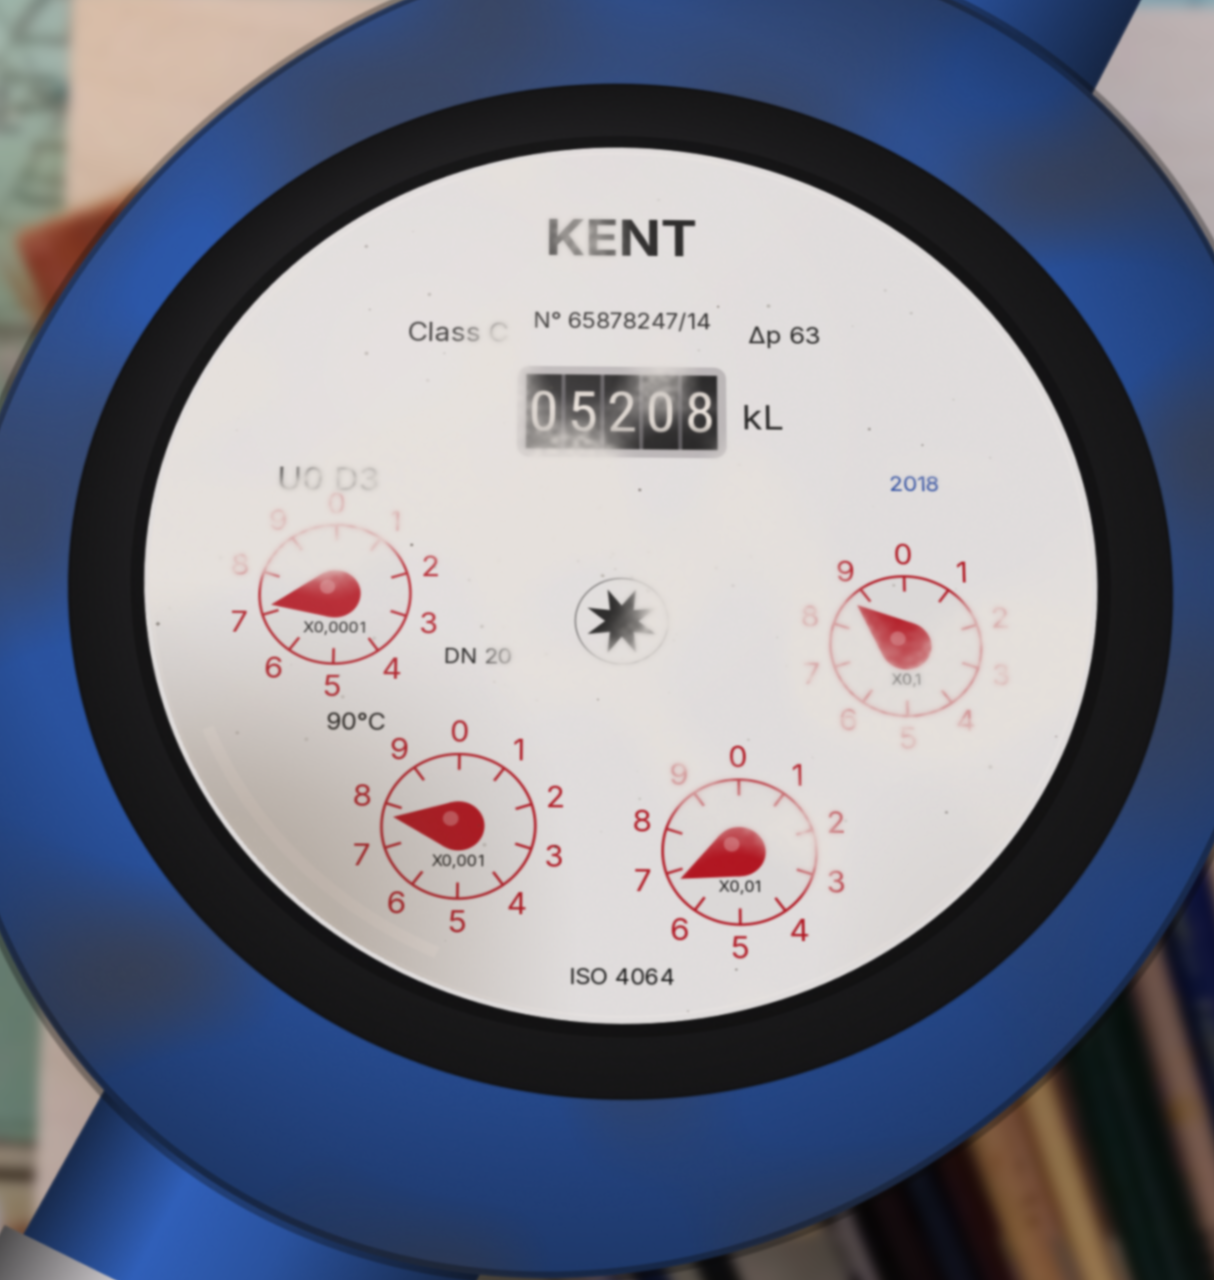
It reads 5208.8677; kL
